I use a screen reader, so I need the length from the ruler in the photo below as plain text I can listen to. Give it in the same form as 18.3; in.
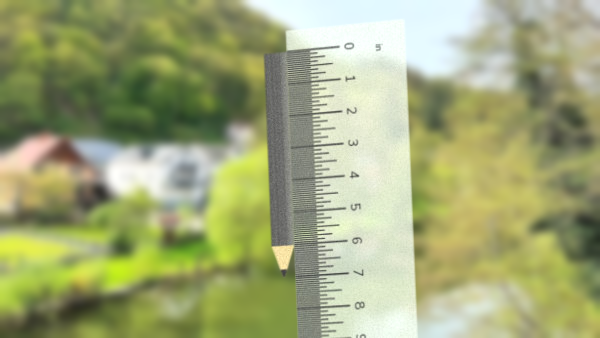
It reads 7; in
